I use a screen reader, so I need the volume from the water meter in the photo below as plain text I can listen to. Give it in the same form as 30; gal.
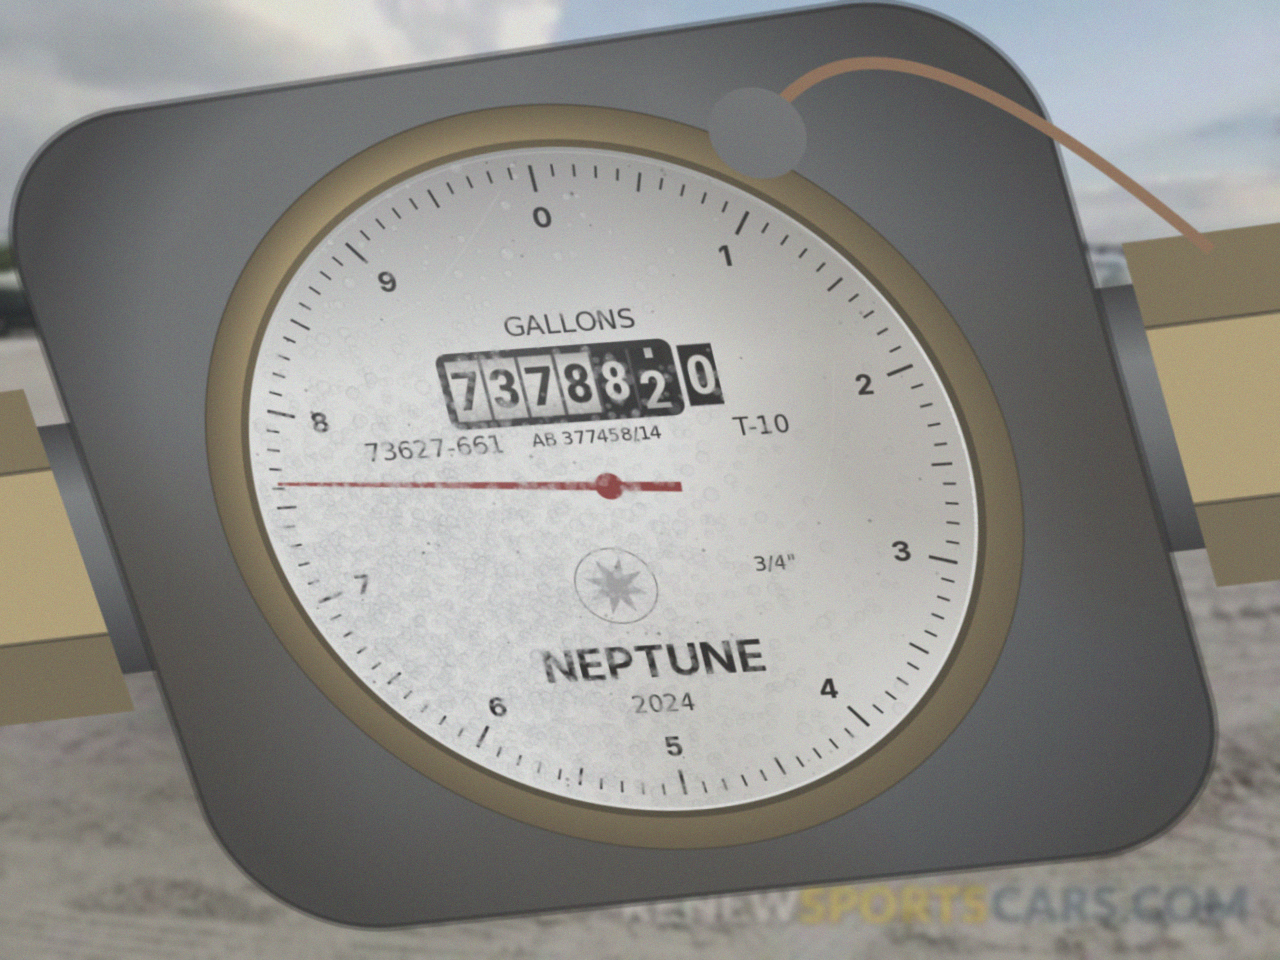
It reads 7378817.6; gal
